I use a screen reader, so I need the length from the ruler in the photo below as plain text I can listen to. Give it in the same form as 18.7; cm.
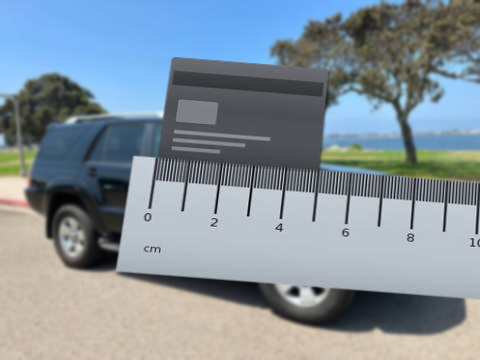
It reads 5; cm
